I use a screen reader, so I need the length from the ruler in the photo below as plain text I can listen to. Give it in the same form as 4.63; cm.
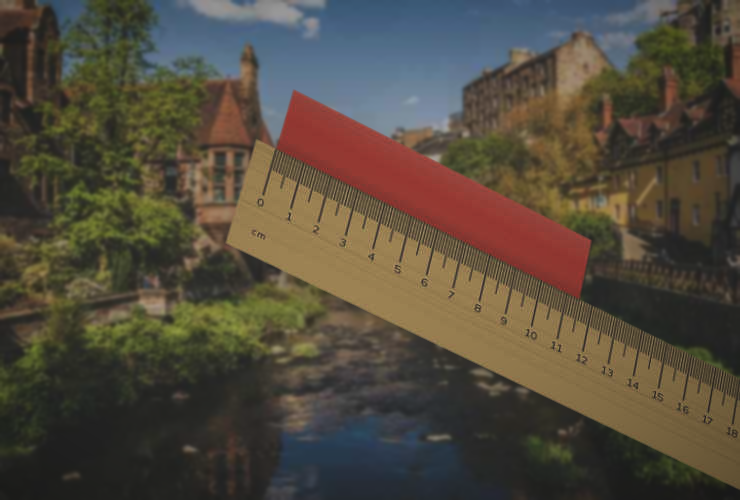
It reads 11.5; cm
